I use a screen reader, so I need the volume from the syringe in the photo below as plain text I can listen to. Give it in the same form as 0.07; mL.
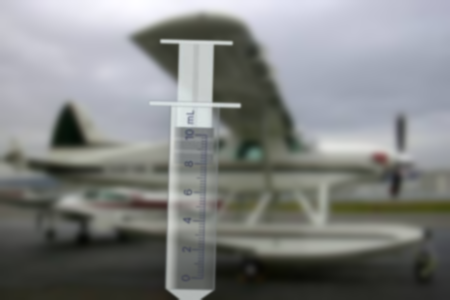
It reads 8; mL
